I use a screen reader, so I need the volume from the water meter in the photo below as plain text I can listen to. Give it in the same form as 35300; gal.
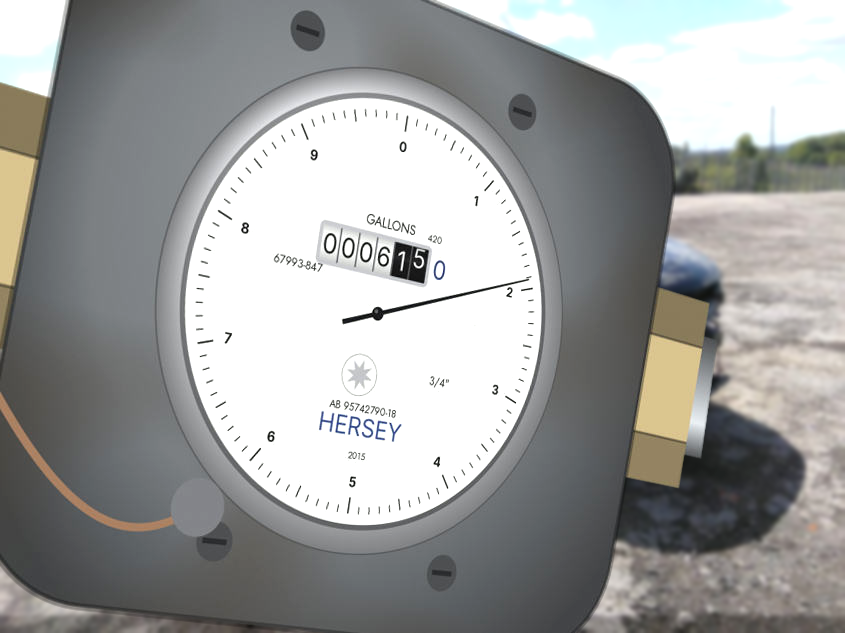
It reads 6151.9; gal
